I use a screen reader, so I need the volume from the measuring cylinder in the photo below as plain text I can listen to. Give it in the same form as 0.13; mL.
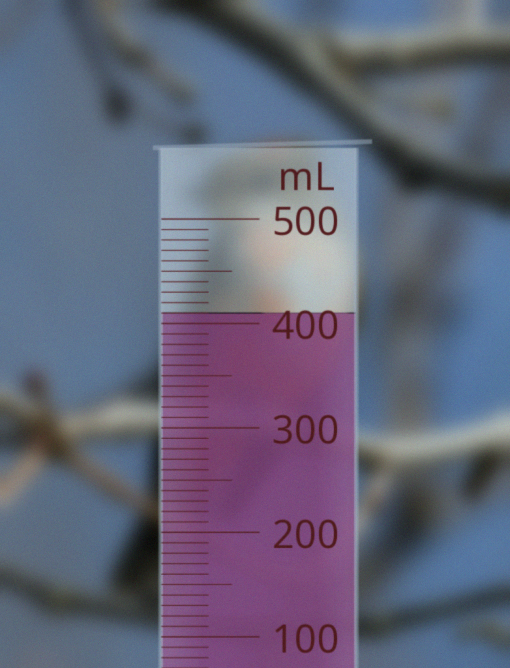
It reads 410; mL
